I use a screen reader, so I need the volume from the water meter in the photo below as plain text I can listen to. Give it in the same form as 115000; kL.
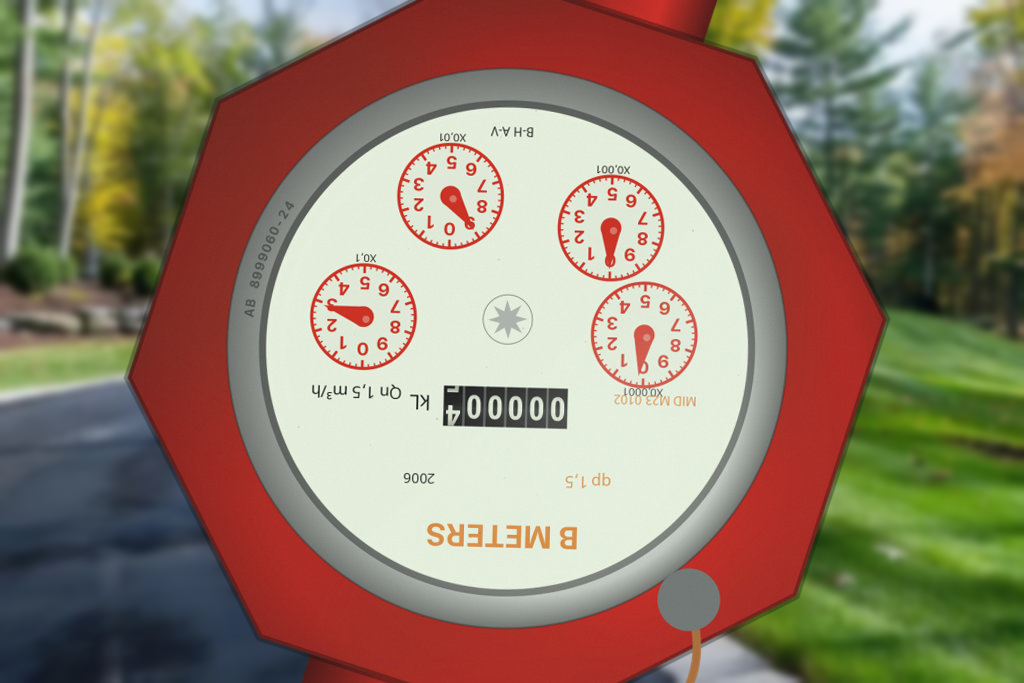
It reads 4.2900; kL
